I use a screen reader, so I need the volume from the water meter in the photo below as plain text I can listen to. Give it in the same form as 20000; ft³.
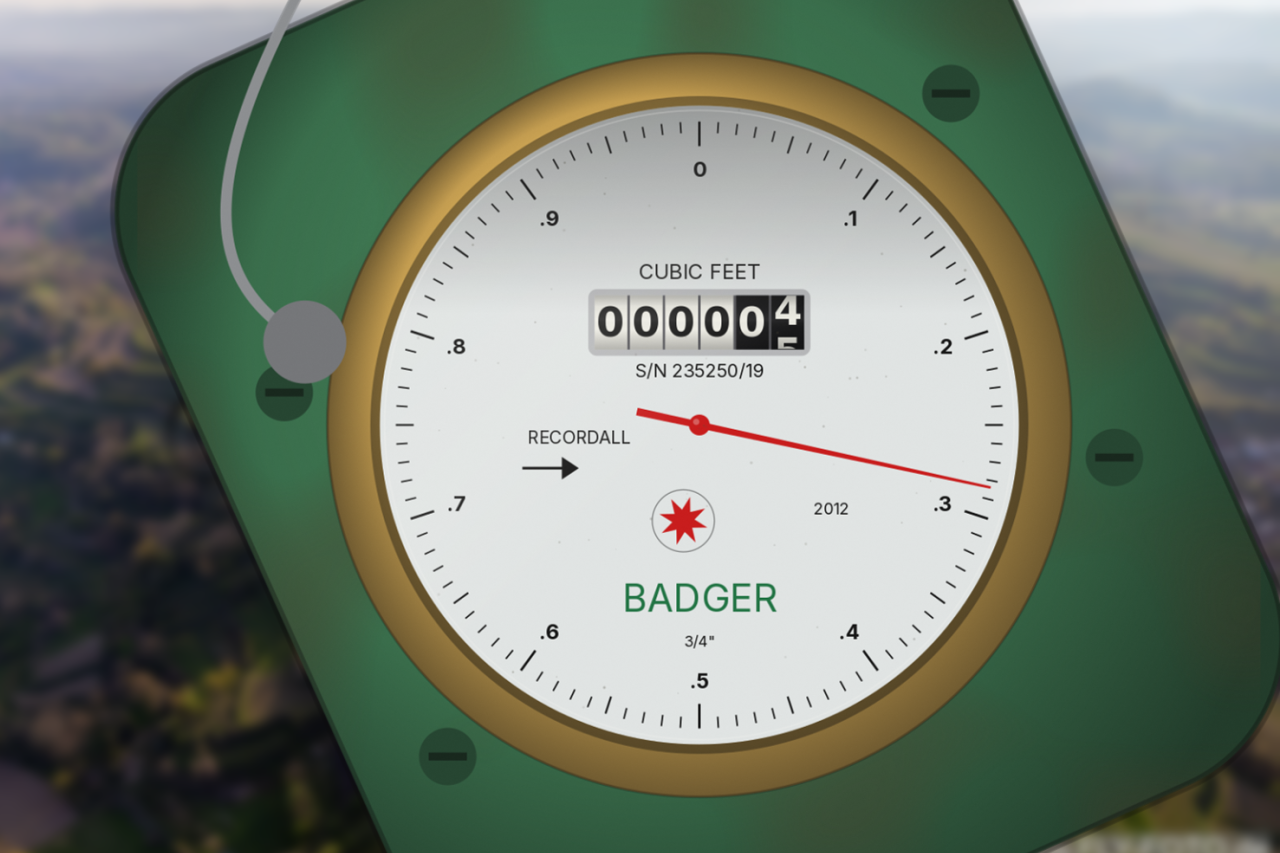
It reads 4.28; ft³
